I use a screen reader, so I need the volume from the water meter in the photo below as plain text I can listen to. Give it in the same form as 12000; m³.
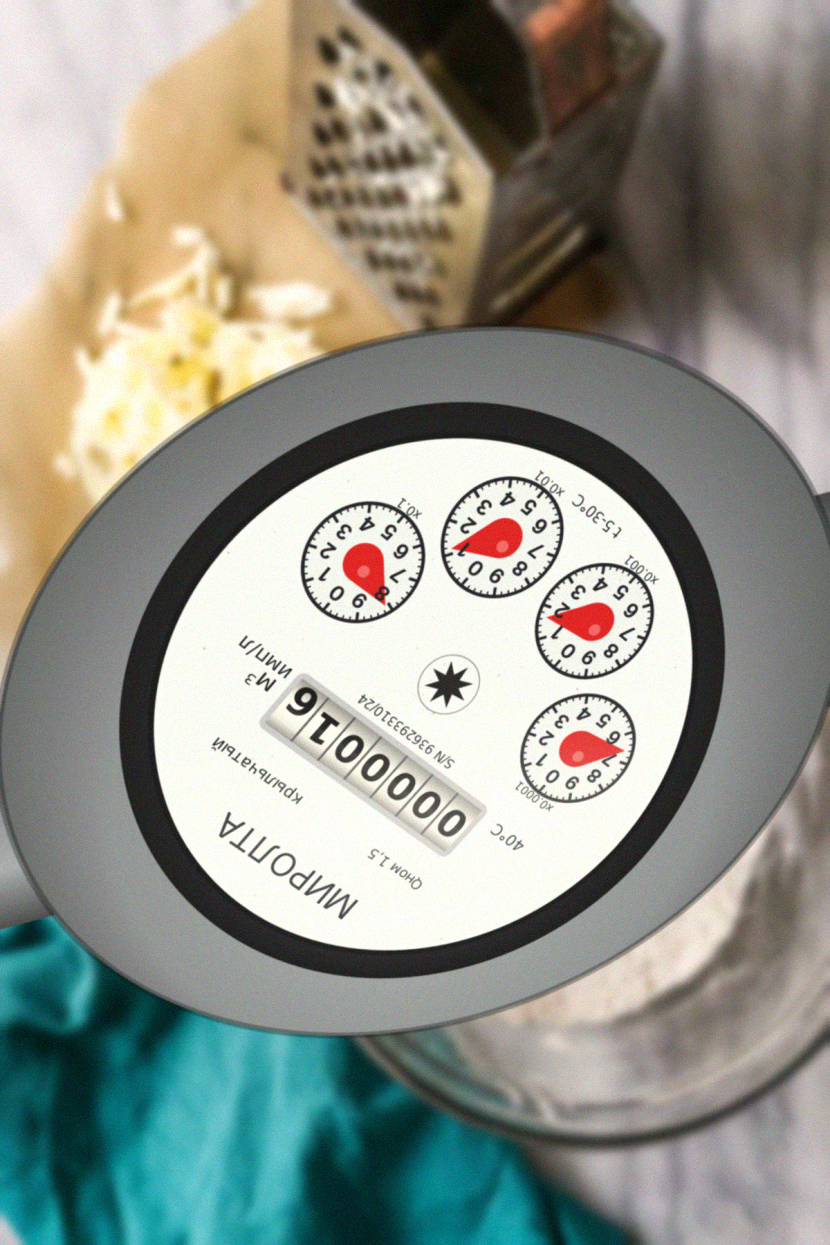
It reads 15.8116; m³
